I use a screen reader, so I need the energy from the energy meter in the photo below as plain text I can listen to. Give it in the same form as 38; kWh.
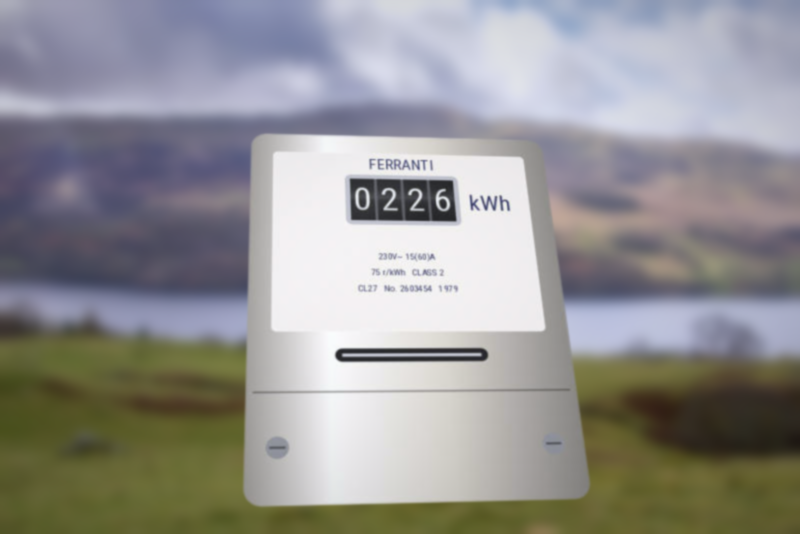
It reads 226; kWh
